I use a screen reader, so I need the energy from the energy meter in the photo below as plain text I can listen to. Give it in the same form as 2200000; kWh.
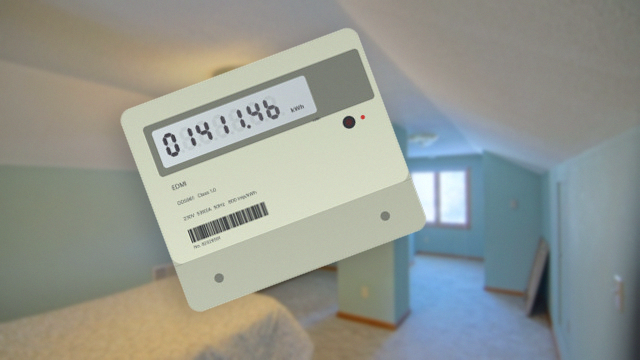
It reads 1411.46; kWh
